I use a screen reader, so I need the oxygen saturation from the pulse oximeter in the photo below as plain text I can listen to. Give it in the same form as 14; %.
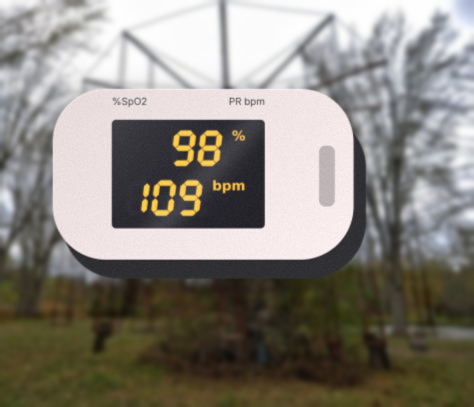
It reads 98; %
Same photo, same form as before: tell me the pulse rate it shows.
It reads 109; bpm
